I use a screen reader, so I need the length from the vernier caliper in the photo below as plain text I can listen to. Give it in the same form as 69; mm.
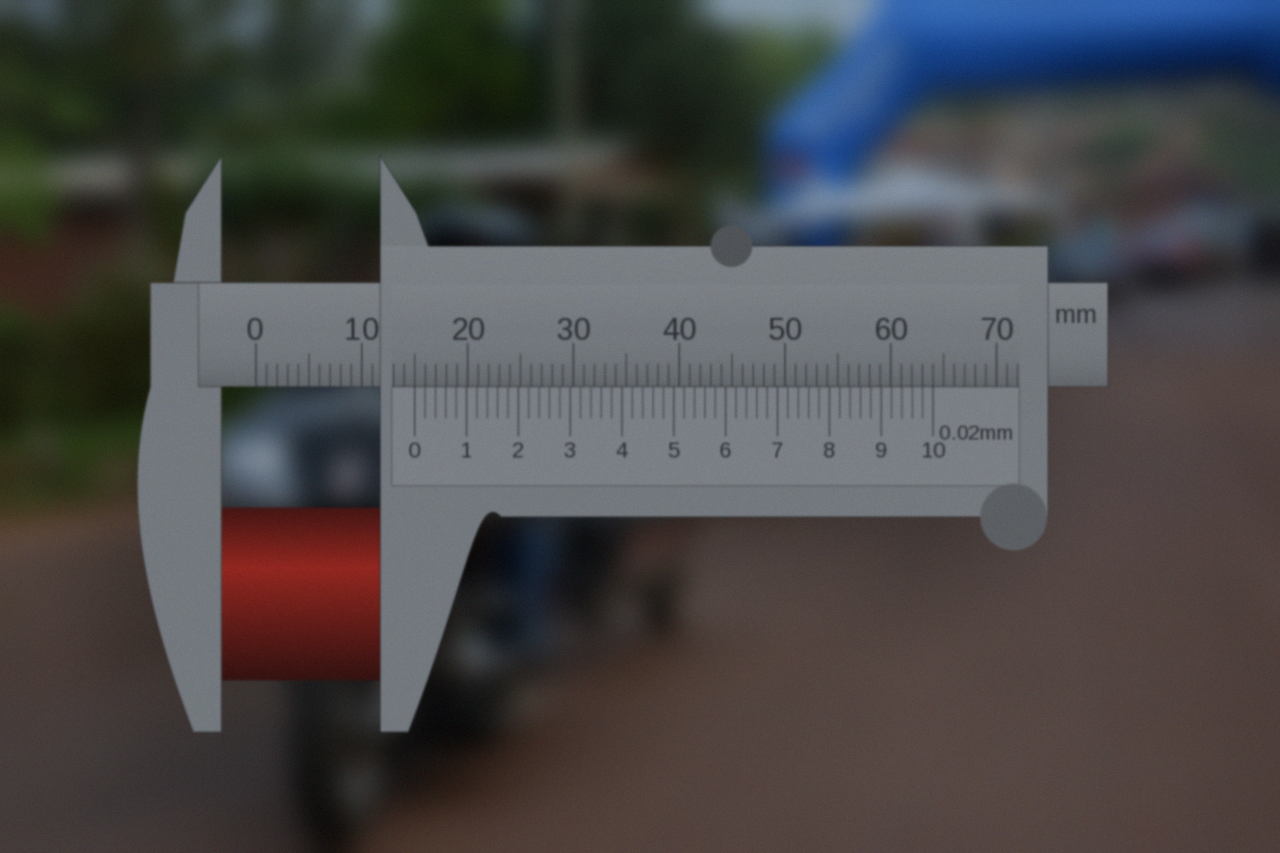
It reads 15.0; mm
